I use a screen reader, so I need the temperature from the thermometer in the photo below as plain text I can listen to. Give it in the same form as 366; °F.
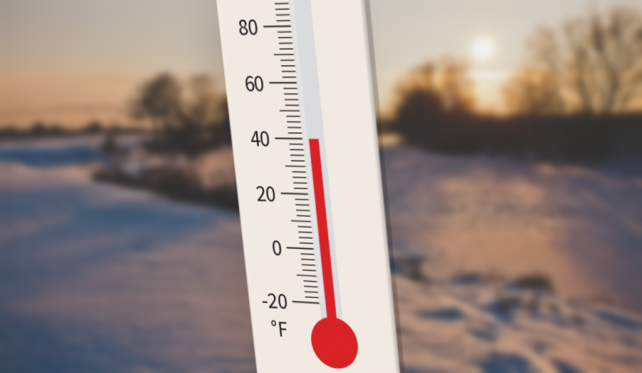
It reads 40; °F
